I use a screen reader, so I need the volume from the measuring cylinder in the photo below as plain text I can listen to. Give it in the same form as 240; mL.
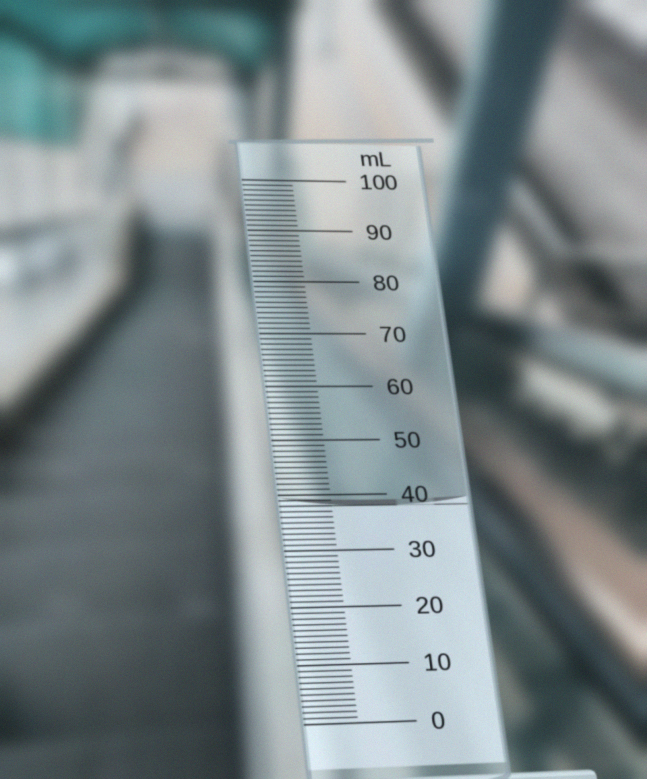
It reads 38; mL
